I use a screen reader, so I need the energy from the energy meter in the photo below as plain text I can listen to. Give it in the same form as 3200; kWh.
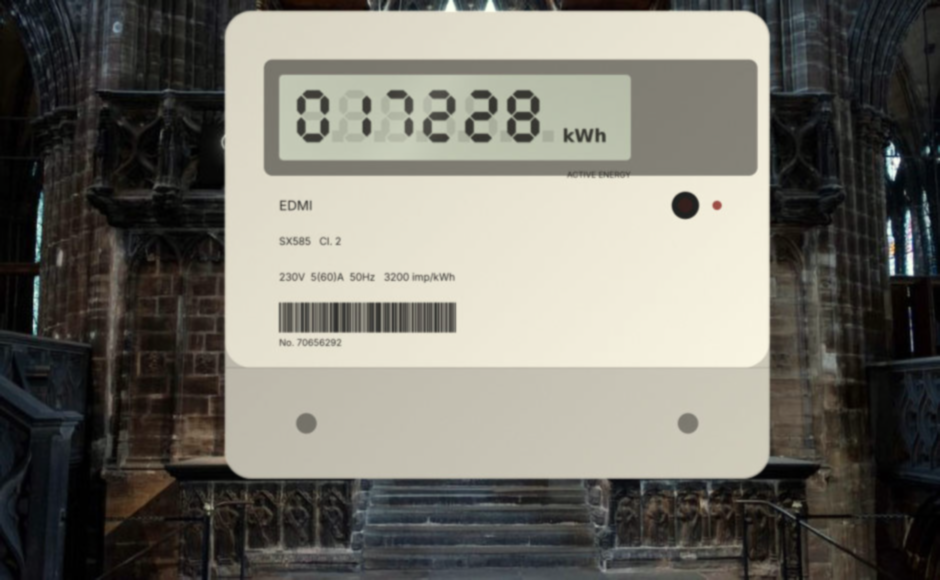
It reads 17228; kWh
